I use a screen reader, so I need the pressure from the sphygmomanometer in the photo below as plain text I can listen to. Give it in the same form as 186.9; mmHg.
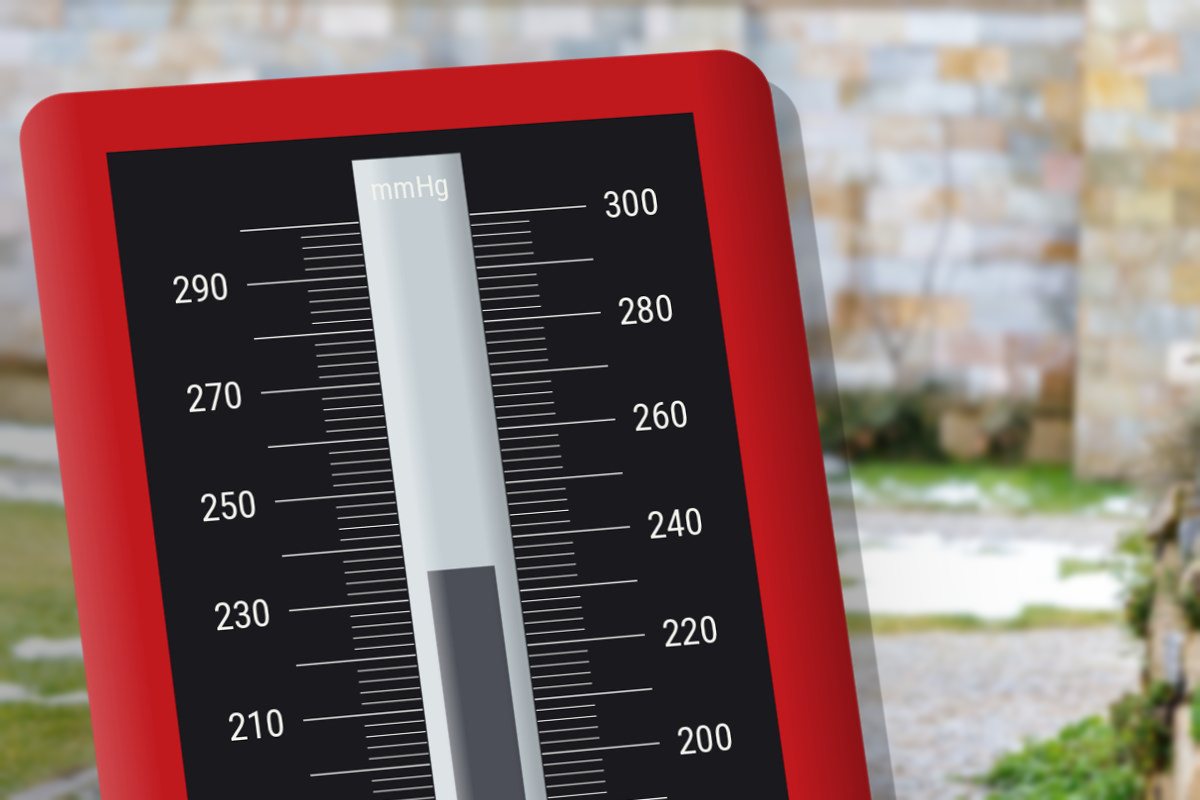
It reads 235; mmHg
